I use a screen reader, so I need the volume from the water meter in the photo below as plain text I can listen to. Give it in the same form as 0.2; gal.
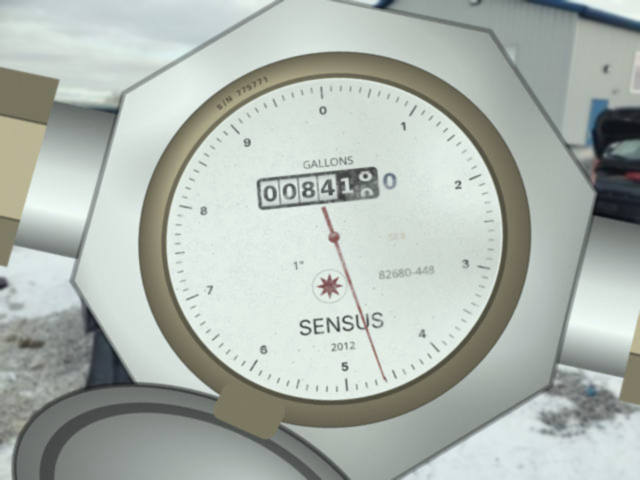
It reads 84184.6; gal
